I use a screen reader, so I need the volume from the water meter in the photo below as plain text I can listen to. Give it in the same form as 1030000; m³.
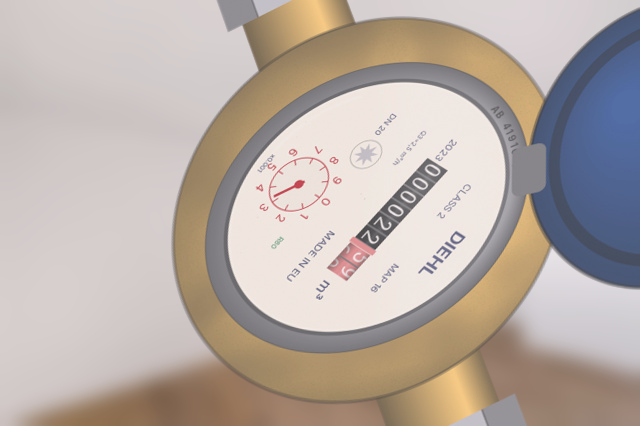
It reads 22.593; m³
